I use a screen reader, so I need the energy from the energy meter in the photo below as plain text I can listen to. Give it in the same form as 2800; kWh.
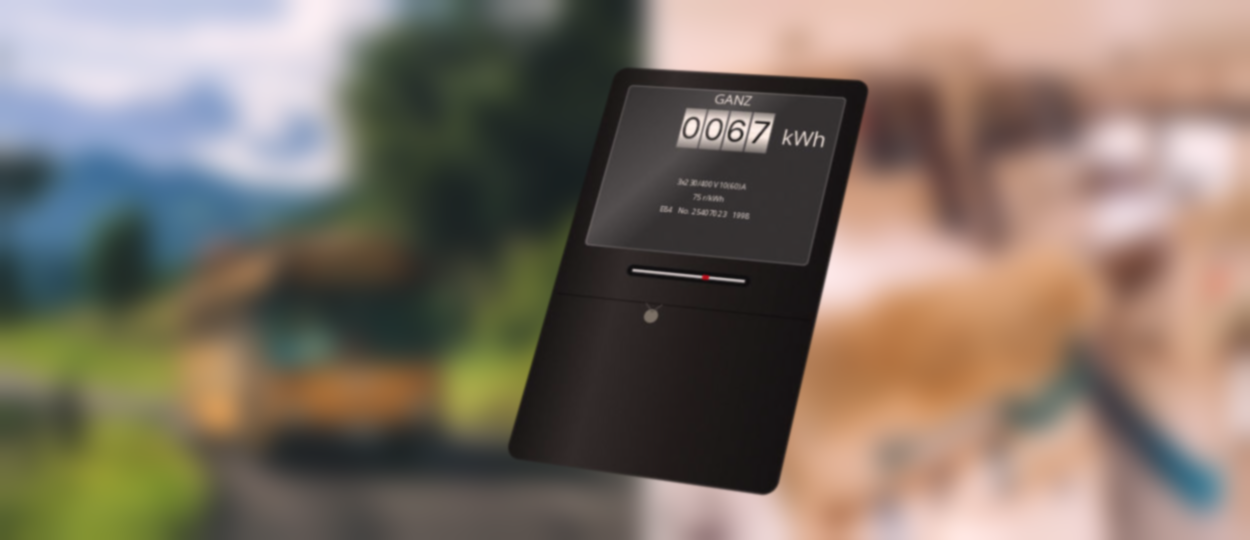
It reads 67; kWh
